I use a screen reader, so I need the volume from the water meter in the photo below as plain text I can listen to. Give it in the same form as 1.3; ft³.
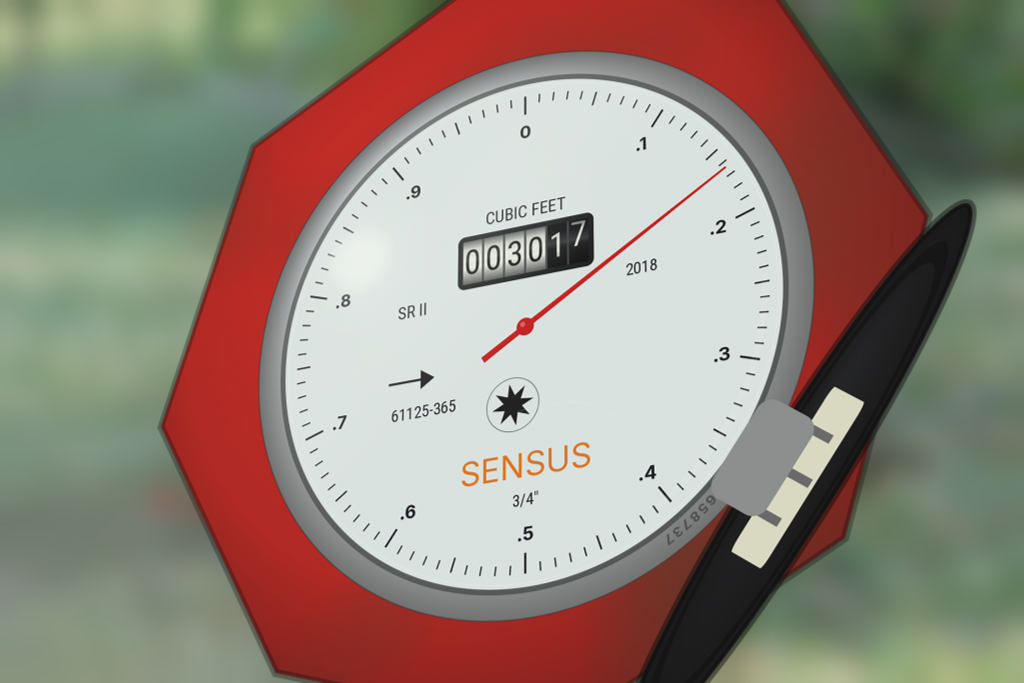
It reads 3017.16; ft³
